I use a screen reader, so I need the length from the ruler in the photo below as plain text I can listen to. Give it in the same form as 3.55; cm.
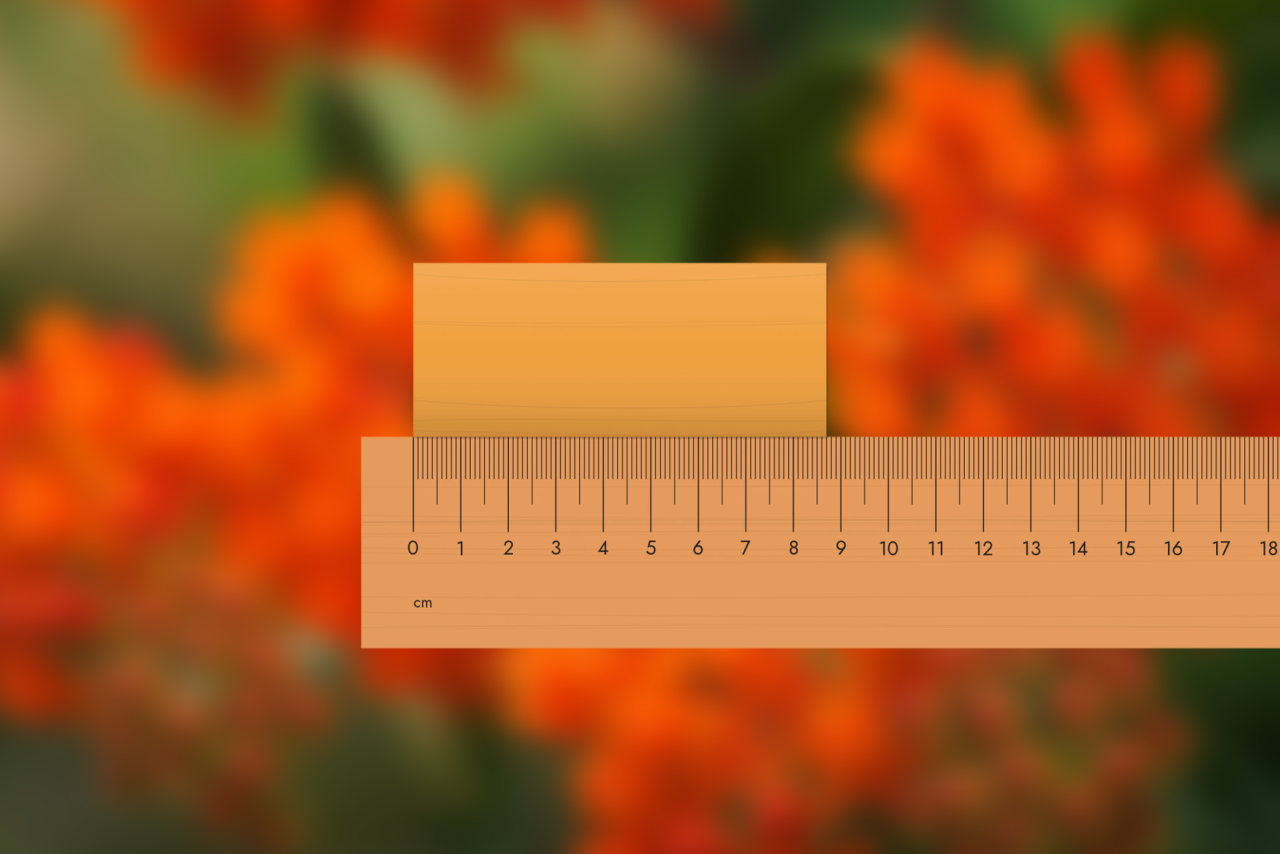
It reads 8.7; cm
